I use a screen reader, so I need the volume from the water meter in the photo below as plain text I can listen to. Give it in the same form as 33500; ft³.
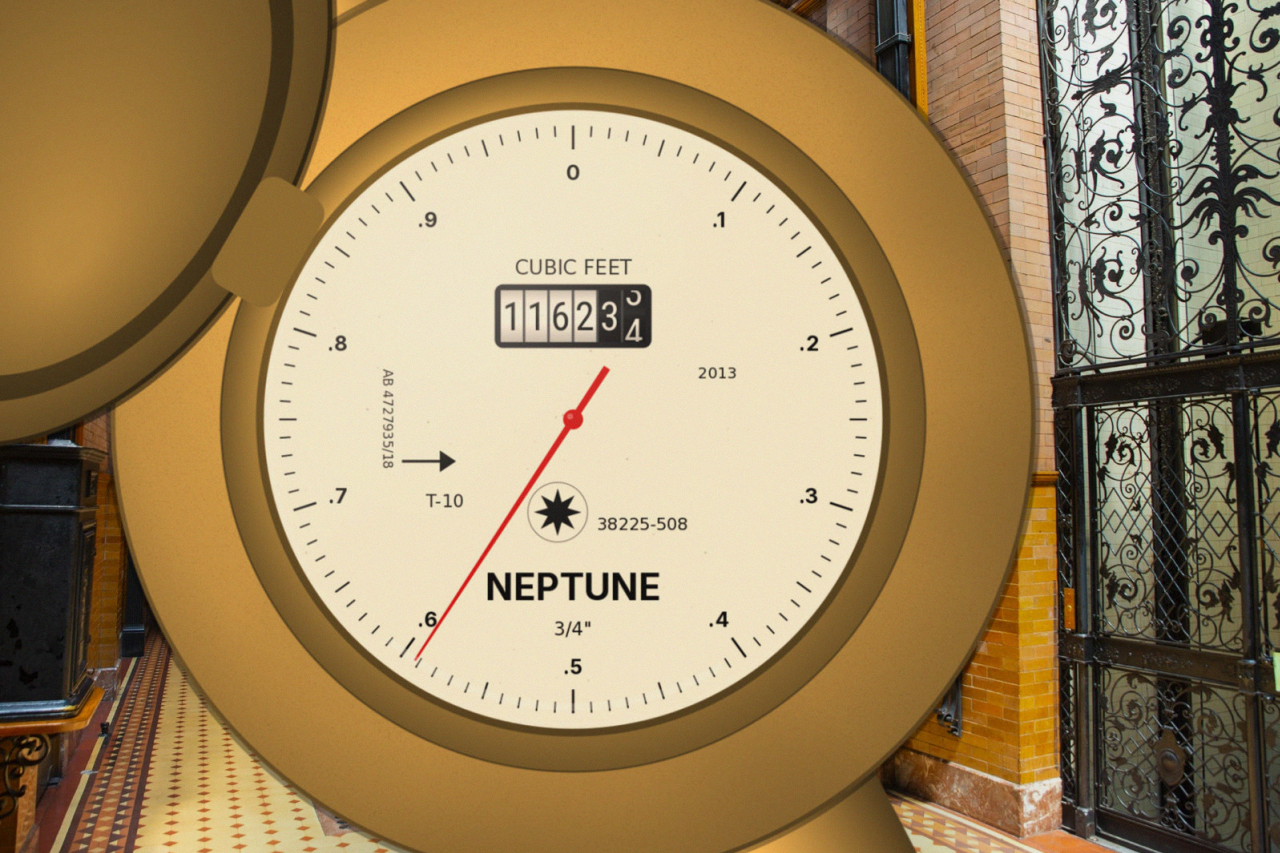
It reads 116233.59; ft³
